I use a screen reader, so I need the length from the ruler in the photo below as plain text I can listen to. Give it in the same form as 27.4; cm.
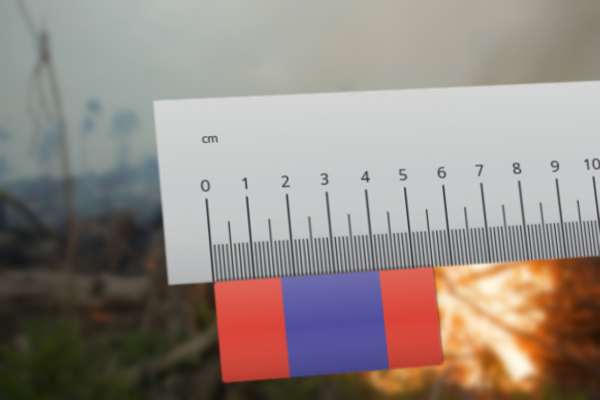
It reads 5.5; cm
